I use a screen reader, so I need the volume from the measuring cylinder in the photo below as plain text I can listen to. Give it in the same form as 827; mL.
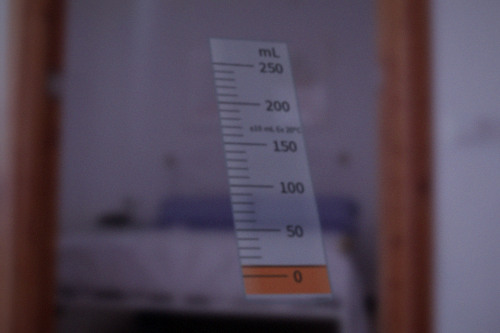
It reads 10; mL
